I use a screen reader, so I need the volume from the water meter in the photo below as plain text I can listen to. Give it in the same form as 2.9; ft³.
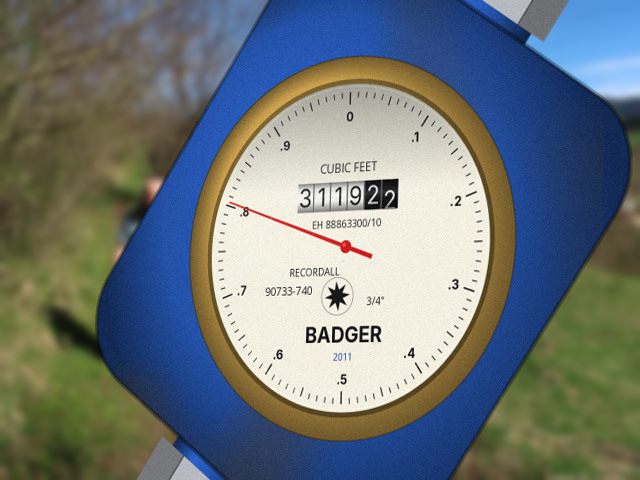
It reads 311921.80; ft³
